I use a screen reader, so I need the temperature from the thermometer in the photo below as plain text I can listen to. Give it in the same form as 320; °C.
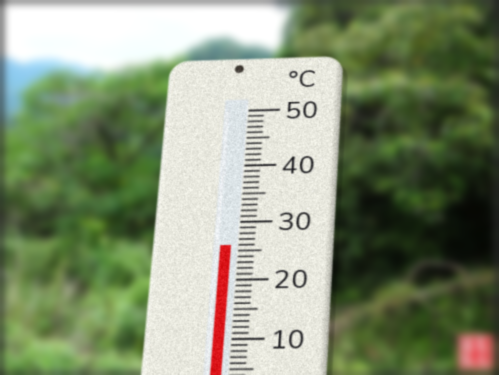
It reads 26; °C
